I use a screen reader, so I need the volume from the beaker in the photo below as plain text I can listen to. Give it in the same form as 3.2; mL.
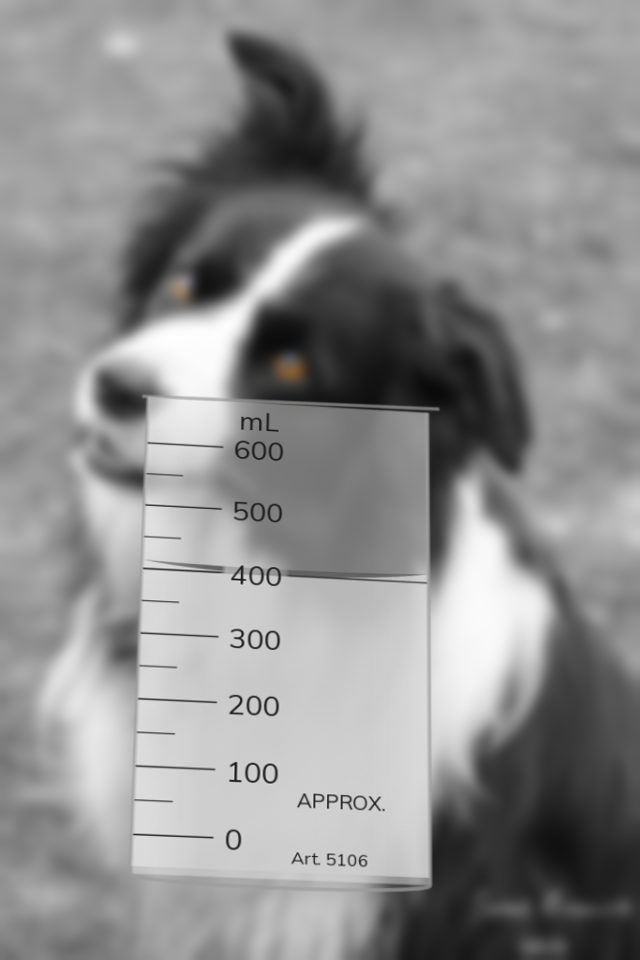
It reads 400; mL
